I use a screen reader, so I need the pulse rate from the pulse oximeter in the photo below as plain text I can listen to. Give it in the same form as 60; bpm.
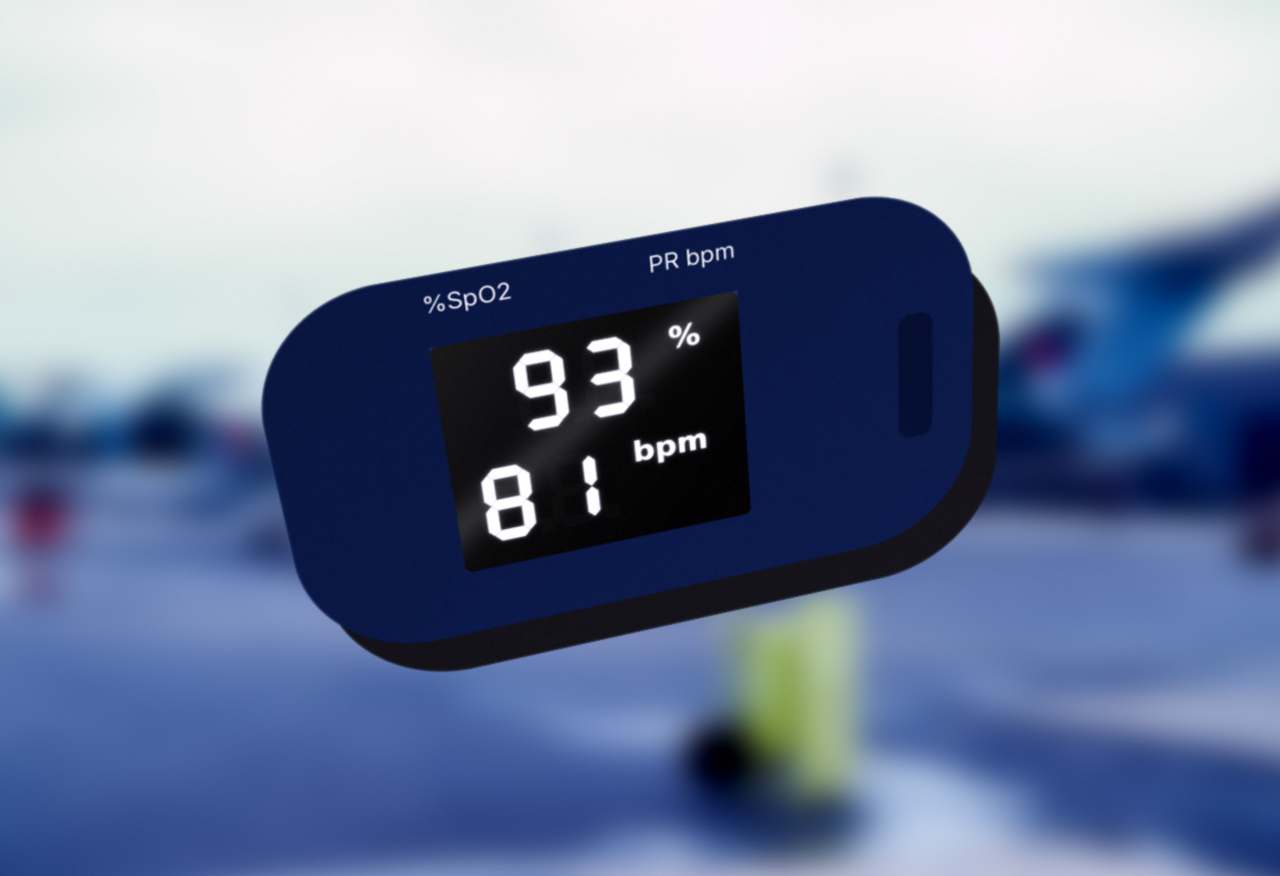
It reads 81; bpm
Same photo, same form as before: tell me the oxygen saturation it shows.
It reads 93; %
